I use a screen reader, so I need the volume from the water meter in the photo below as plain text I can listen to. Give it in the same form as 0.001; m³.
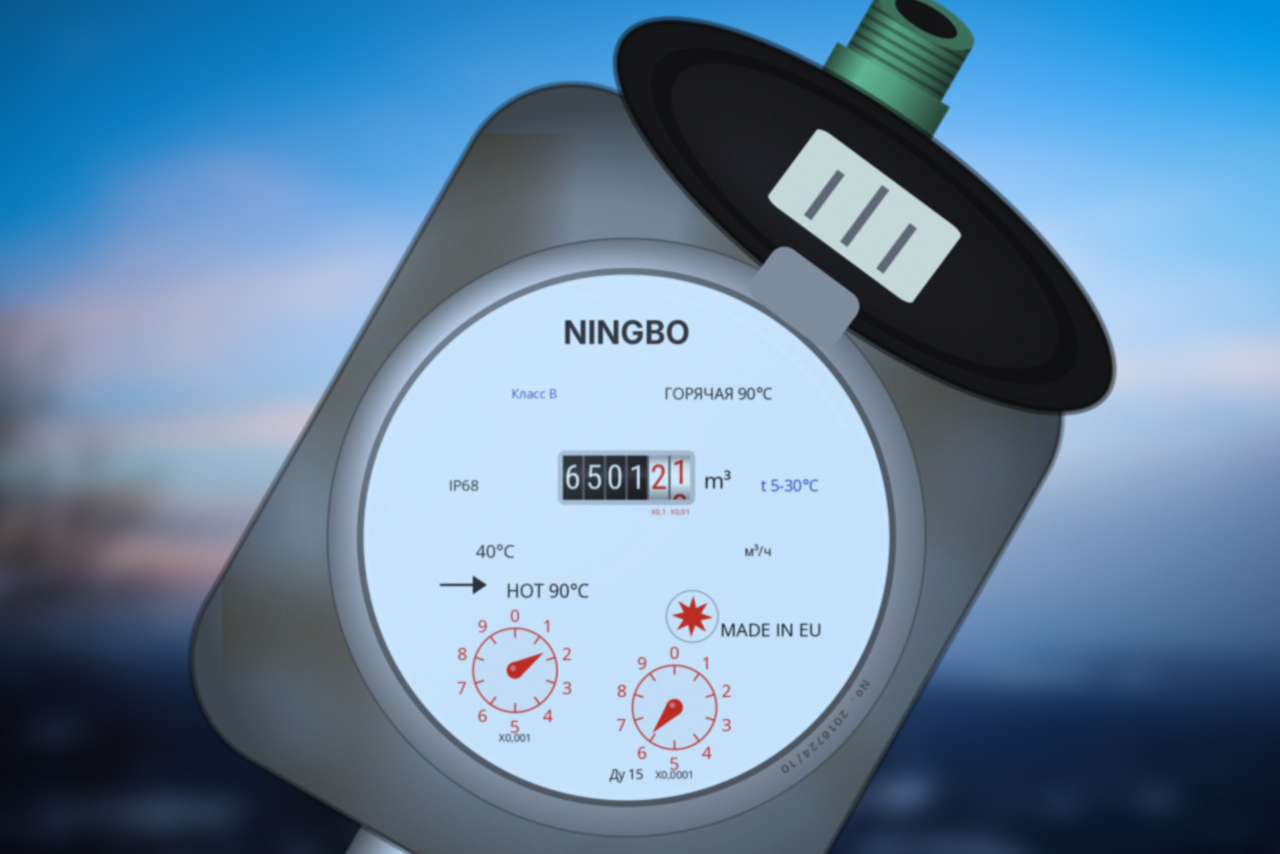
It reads 6501.2116; m³
